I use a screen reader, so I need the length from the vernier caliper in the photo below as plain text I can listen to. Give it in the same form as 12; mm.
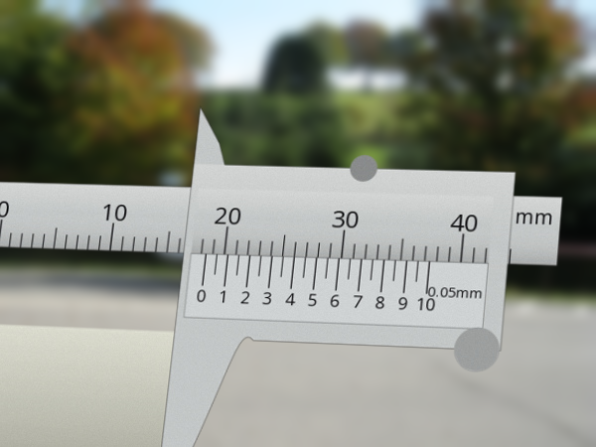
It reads 18.4; mm
